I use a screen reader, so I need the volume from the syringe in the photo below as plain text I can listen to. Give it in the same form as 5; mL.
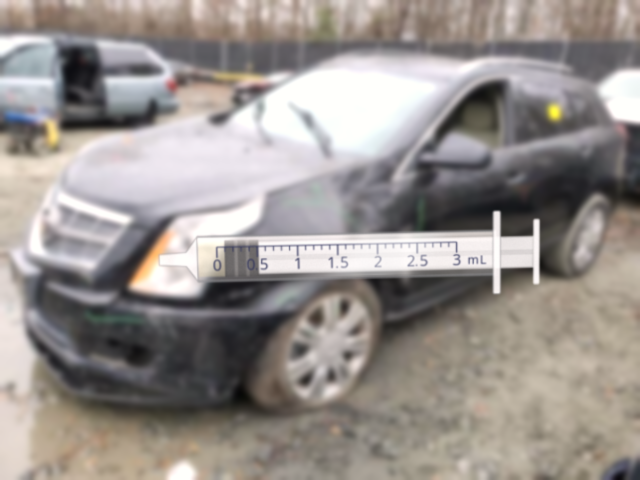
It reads 0.1; mL
